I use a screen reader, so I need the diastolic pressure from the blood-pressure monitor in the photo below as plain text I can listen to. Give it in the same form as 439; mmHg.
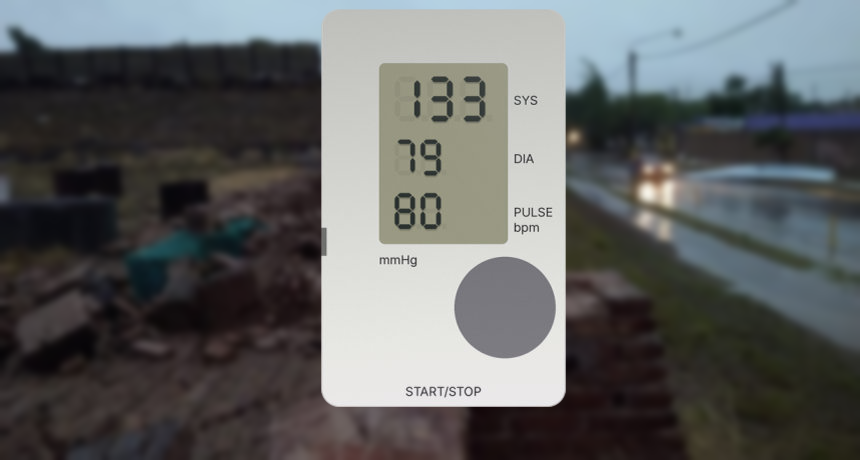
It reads 79; mmHg
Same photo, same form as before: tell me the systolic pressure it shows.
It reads 133; mmHg
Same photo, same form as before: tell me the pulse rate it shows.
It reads 80; bpm
